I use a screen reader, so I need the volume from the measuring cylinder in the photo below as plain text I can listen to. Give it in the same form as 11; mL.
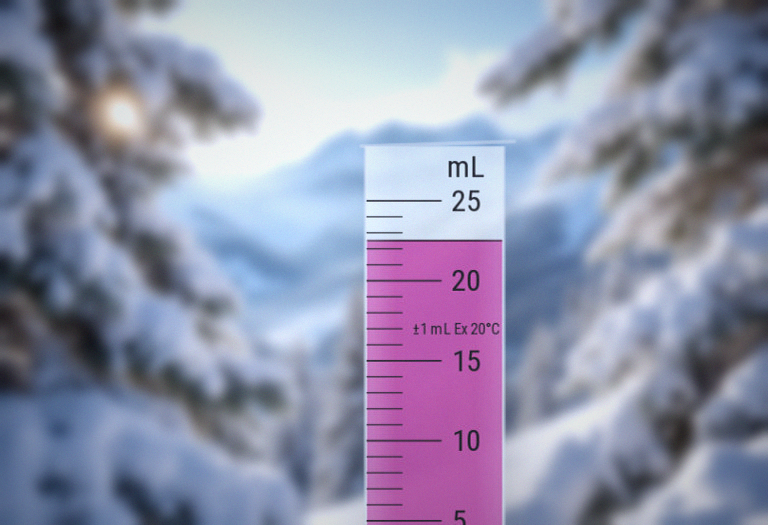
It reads 22.5; mL
